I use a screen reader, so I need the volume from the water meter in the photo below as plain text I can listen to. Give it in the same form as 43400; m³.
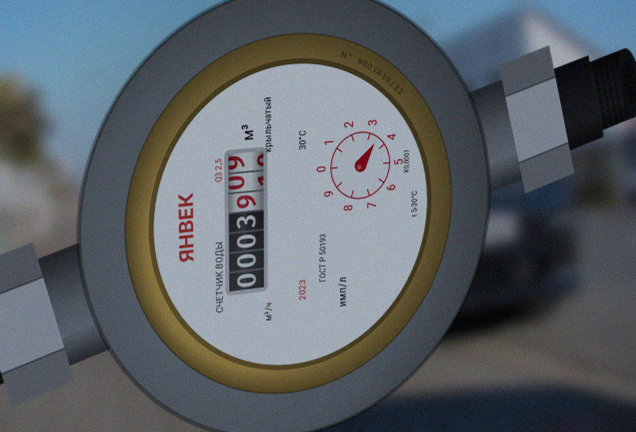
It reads 3.9093; m³
